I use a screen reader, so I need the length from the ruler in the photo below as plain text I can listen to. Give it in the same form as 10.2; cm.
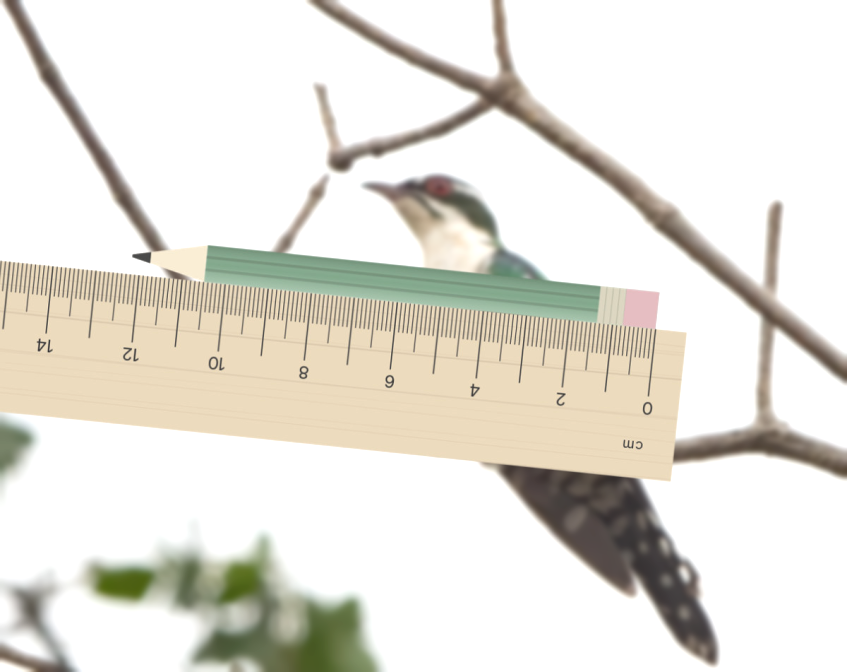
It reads 12.2; cm
